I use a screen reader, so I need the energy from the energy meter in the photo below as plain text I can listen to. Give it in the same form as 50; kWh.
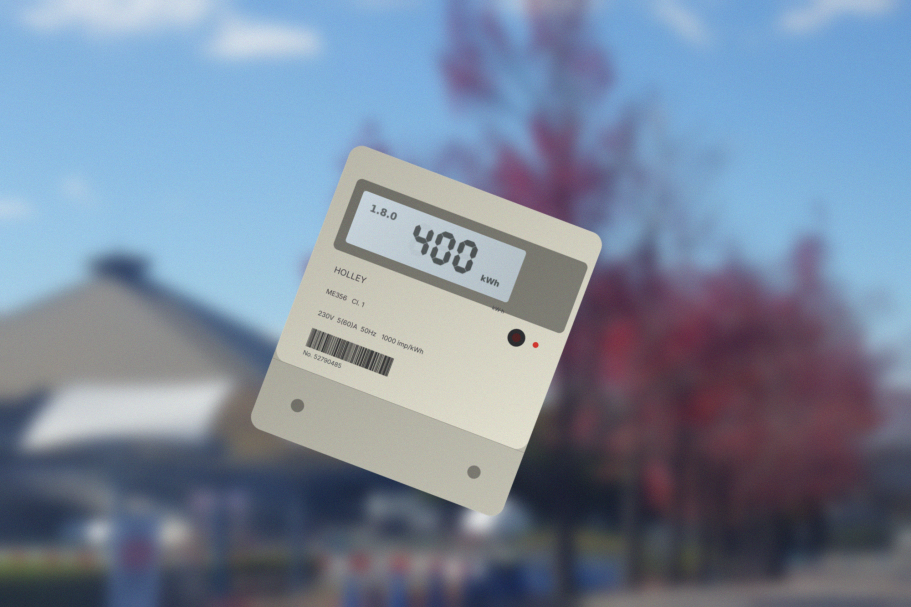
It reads 400; kWh
